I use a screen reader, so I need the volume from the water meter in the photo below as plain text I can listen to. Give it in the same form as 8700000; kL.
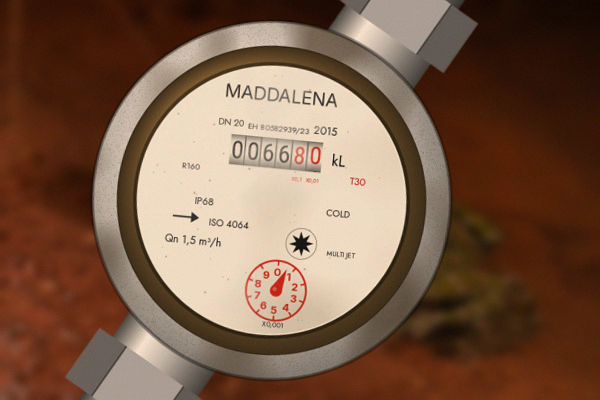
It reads 66.800; kL
